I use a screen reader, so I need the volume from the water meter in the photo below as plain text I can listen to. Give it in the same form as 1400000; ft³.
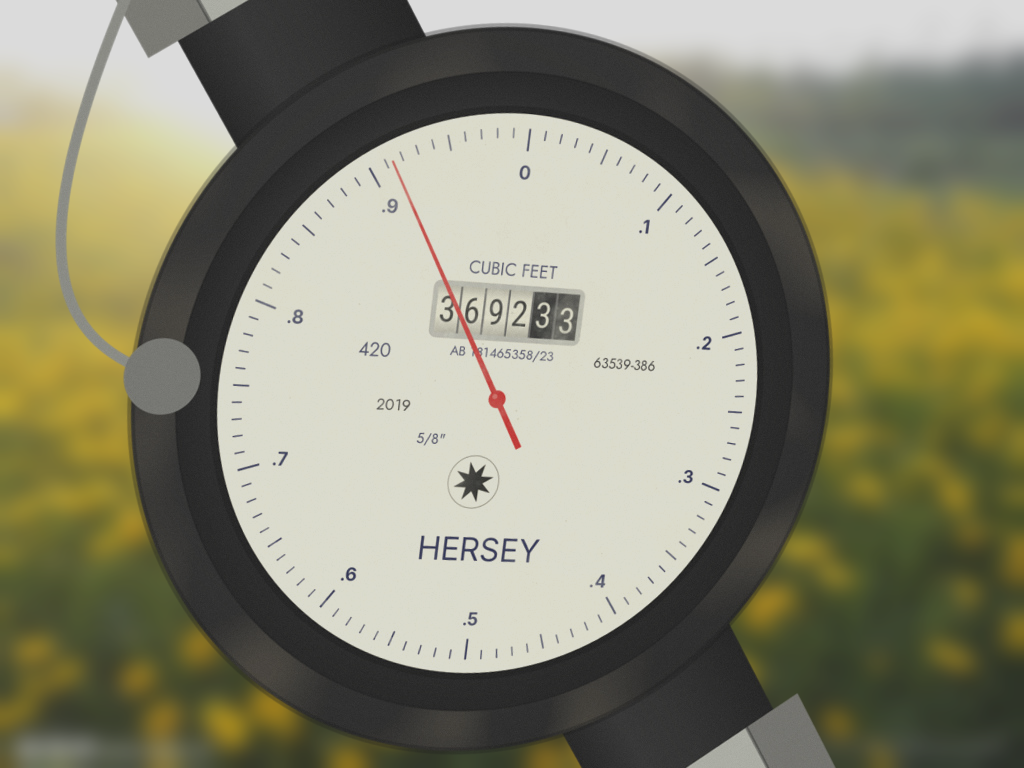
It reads 369232.91; ft³
